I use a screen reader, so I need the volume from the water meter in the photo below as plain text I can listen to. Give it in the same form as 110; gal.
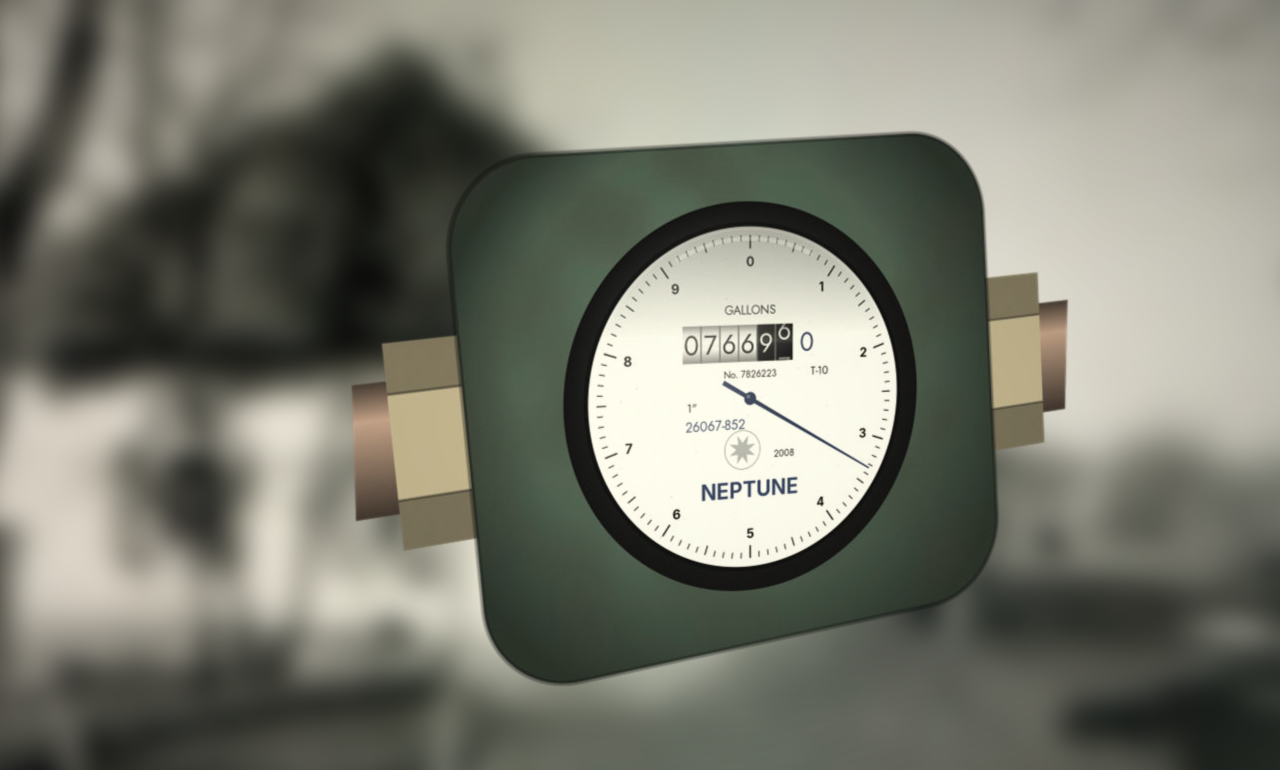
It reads 766963.3; gal
